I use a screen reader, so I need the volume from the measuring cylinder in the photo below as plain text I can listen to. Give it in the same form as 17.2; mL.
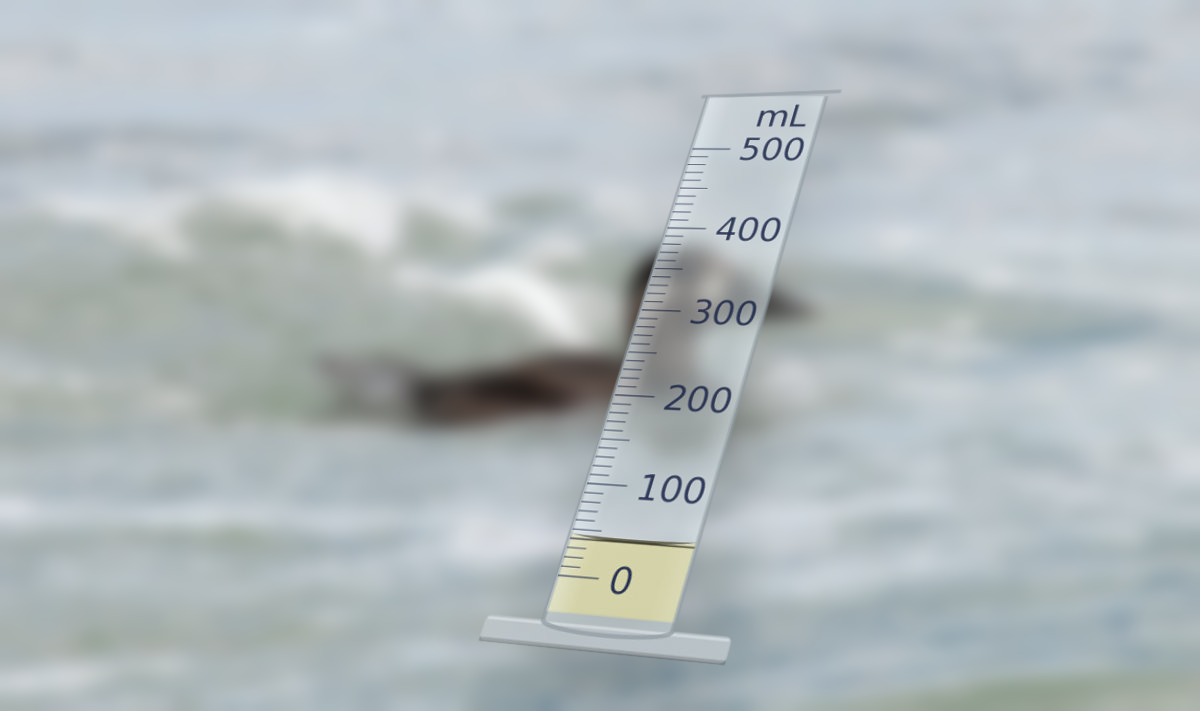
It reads 40; mL
